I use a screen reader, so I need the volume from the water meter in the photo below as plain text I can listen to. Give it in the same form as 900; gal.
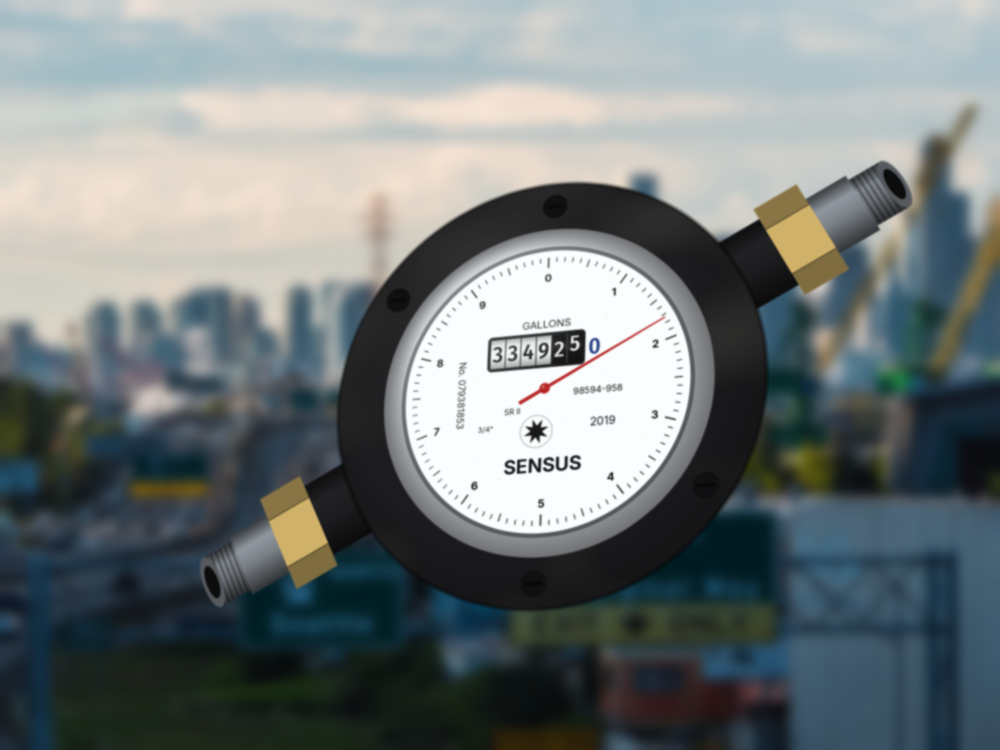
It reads 3349251.7; gal
